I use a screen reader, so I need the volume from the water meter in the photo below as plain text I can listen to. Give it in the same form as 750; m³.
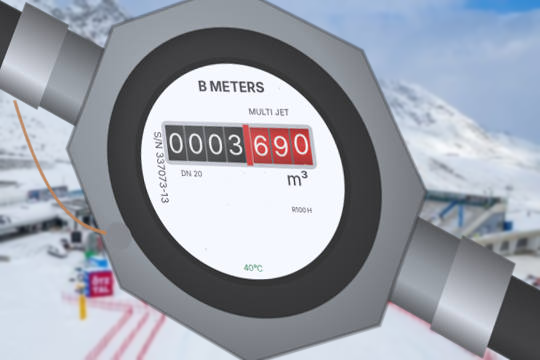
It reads 3.690; m³
